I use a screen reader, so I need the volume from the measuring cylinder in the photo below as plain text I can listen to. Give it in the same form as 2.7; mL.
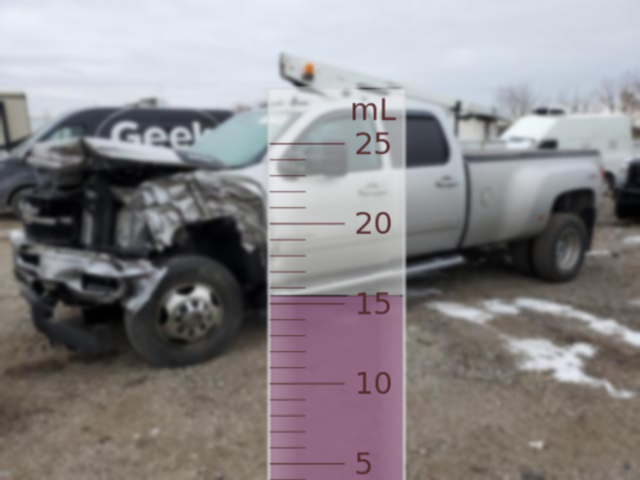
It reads 15.5; mL
